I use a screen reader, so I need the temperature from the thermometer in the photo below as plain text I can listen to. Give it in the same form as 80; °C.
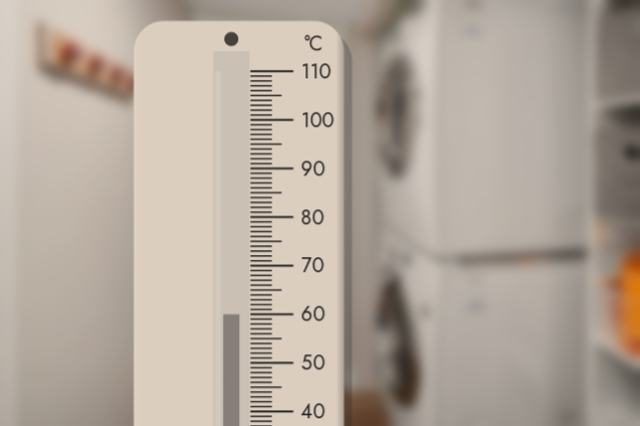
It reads 60; °C
